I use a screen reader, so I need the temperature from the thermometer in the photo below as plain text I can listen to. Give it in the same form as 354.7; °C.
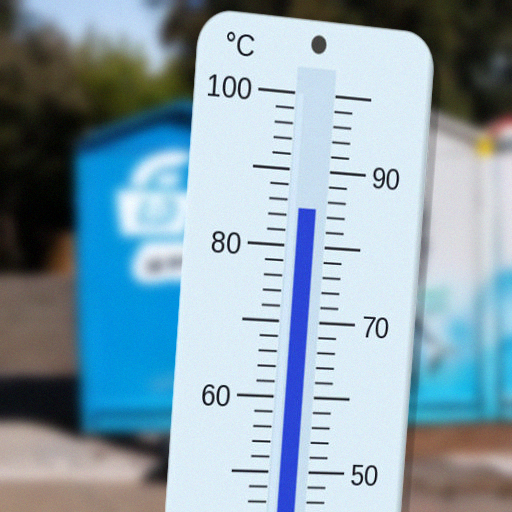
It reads 85; °C
